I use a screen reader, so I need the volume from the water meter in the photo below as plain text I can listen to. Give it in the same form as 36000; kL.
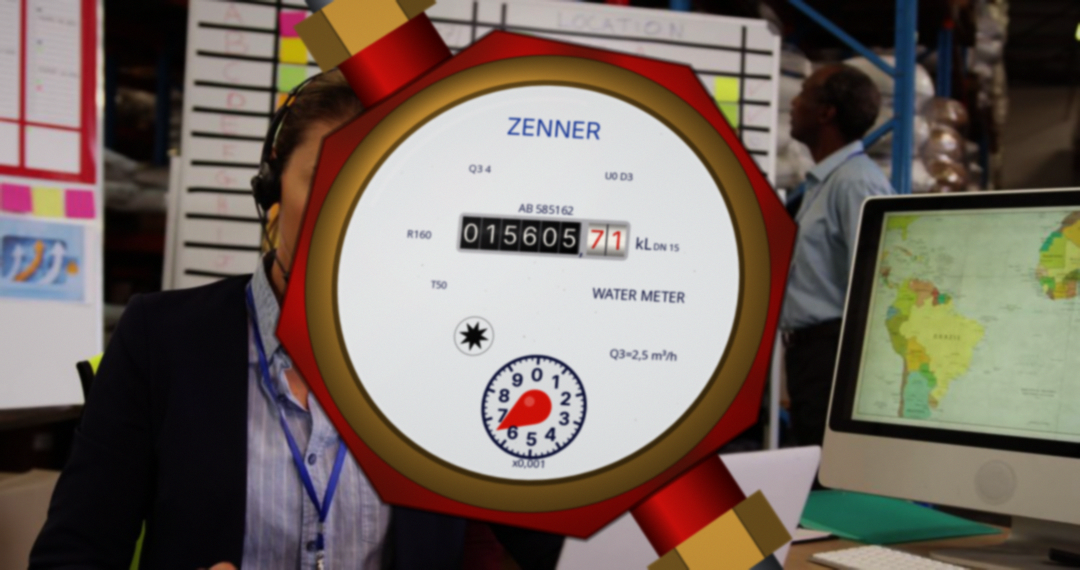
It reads 15605.716; kL
